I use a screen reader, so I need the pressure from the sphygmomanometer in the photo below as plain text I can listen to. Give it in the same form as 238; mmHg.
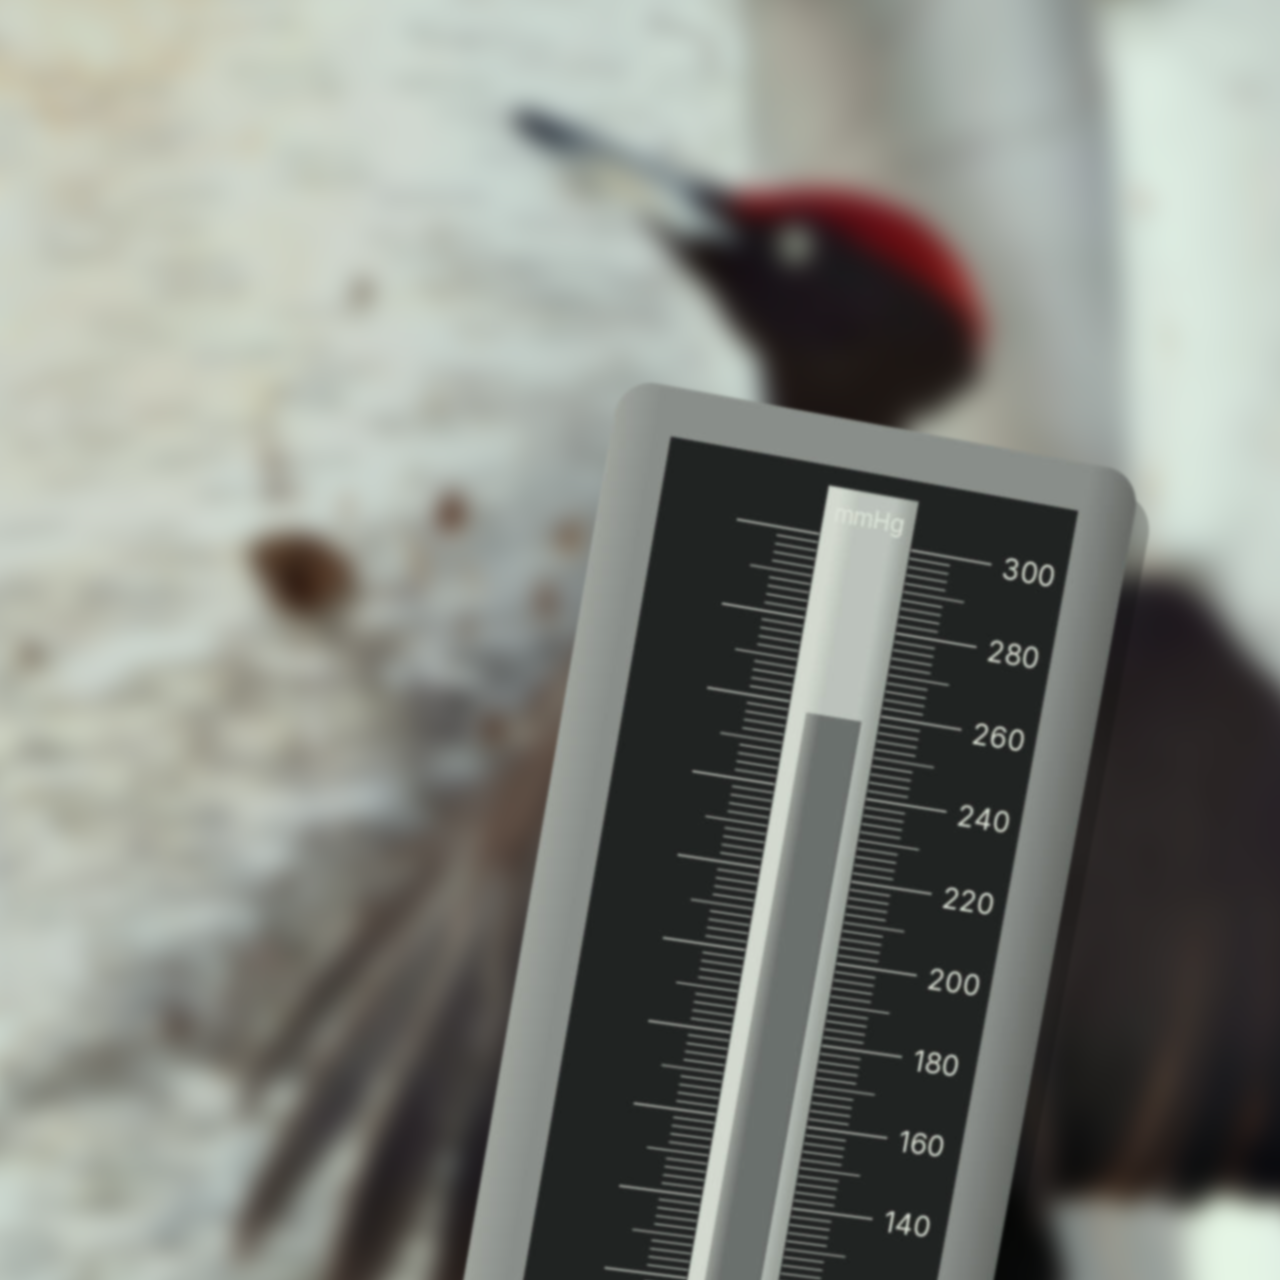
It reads 258; mmHg
